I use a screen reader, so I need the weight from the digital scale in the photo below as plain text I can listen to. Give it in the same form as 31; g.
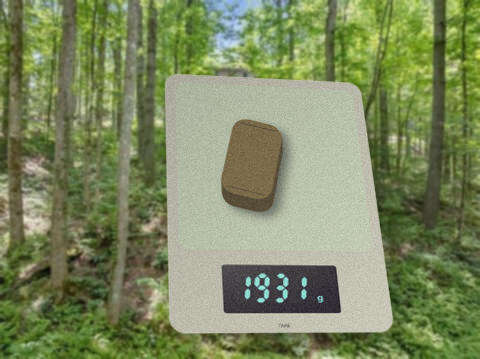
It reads 1931; g
